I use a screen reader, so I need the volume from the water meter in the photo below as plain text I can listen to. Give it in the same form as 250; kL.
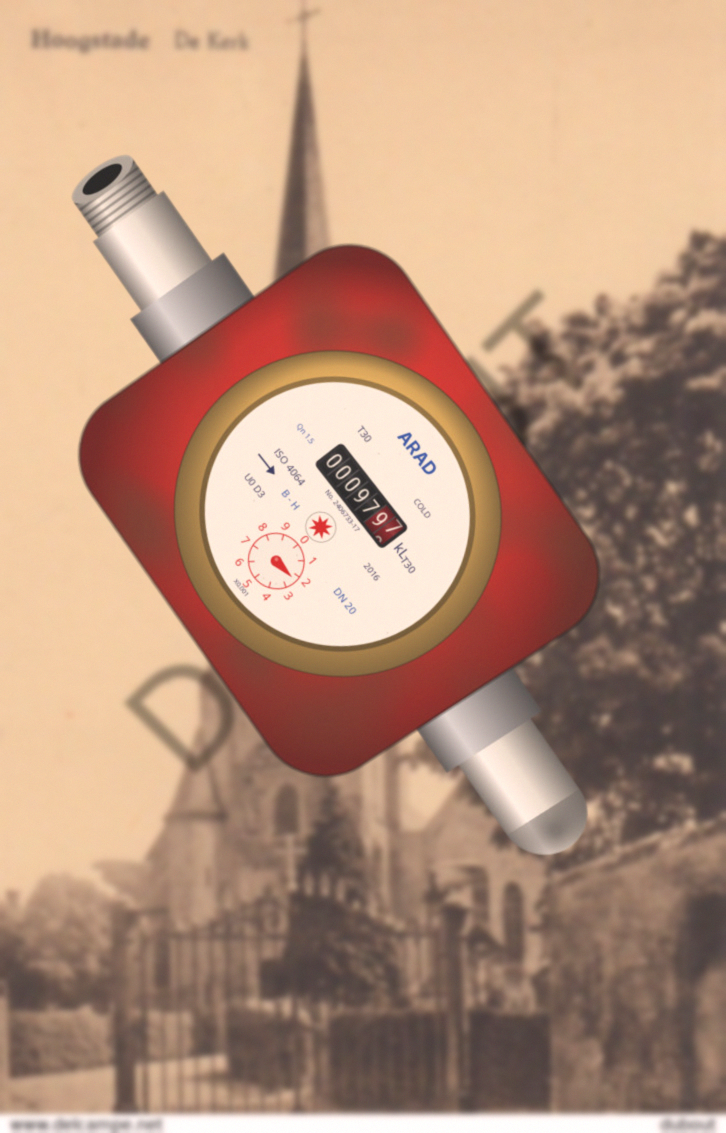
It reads 97.972; kL
